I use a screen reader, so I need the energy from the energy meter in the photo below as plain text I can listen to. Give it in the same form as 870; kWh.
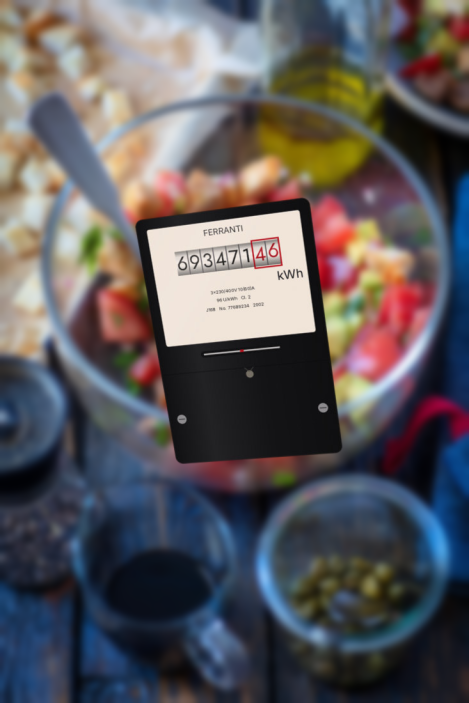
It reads 693471.46; kWh
